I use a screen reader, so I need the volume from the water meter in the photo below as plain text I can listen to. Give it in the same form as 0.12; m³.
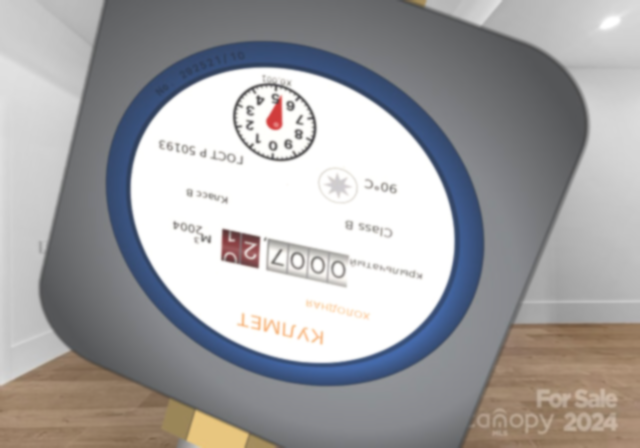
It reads 7.205; m³
